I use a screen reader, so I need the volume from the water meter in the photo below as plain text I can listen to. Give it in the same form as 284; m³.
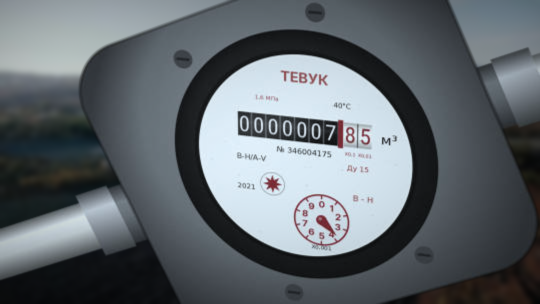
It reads 7.853; m³
